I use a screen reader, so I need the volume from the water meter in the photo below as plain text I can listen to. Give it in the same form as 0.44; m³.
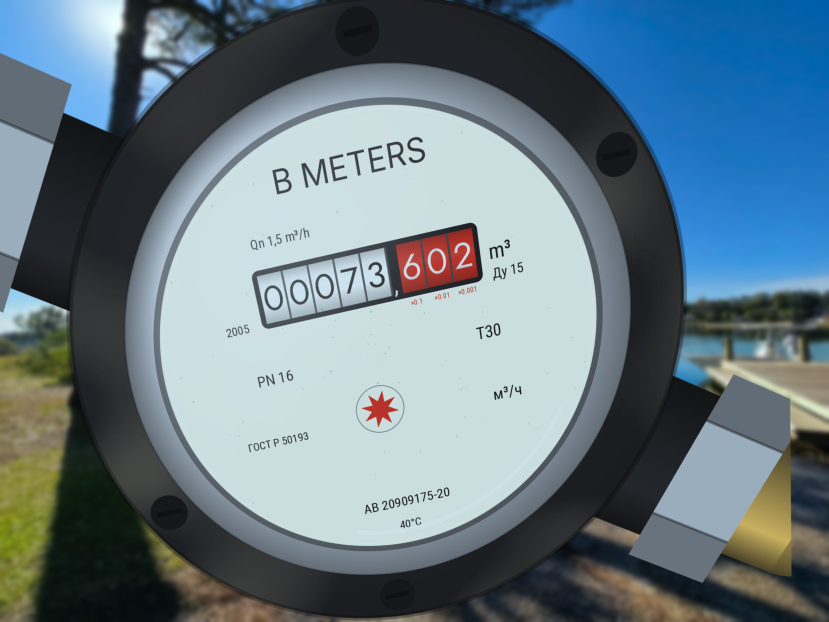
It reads 73.602; m³
